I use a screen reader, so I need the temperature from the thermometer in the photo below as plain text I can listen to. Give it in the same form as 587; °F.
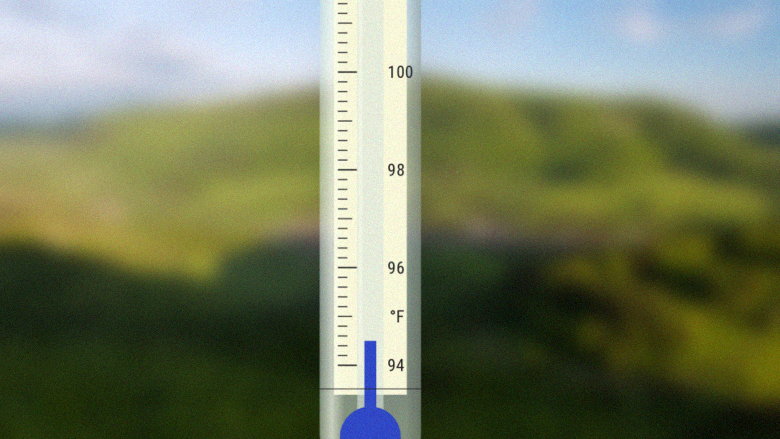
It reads 94.5; °F
